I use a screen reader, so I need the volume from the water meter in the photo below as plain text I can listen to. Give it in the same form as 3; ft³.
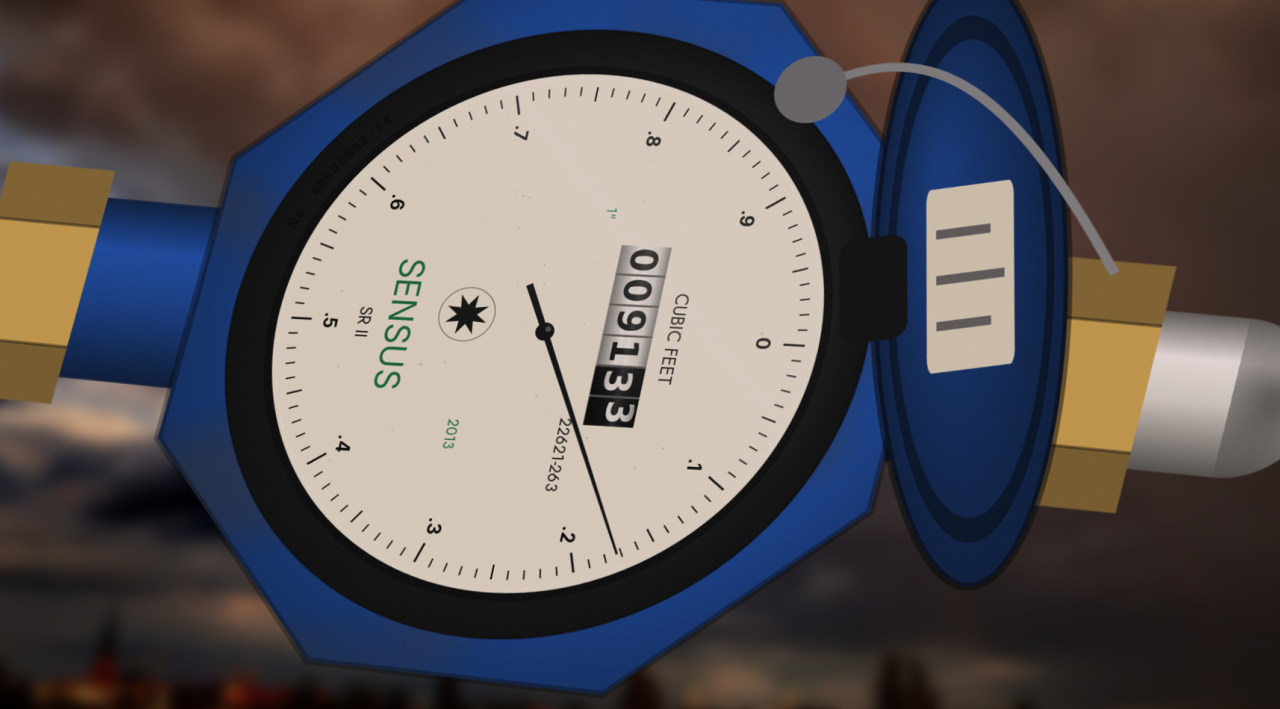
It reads 9133.17; ft³
